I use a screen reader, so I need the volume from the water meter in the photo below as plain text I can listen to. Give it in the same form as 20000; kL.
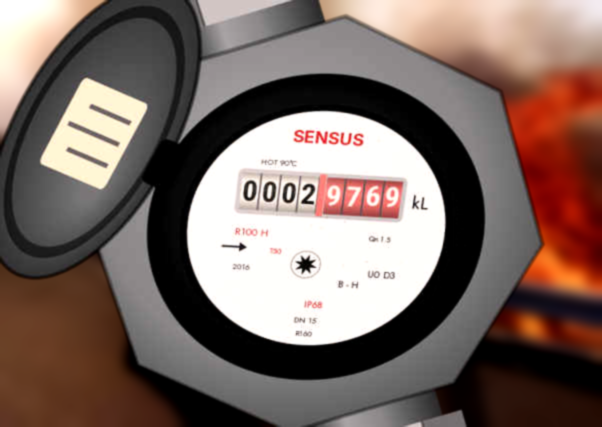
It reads 2.9769; kL
